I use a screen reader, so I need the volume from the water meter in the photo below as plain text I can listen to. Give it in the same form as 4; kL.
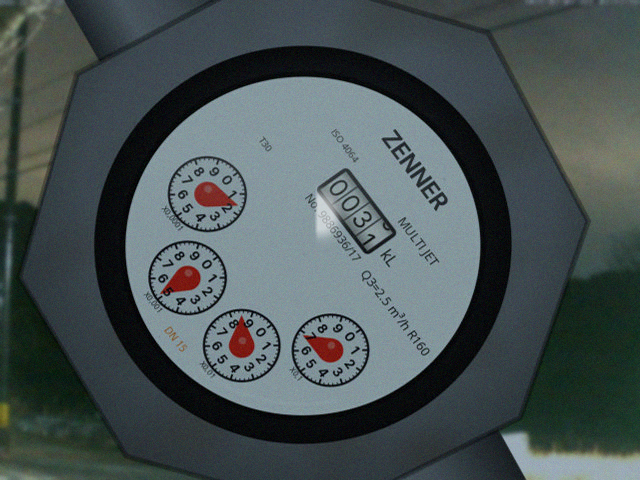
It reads 30.6851; kL
